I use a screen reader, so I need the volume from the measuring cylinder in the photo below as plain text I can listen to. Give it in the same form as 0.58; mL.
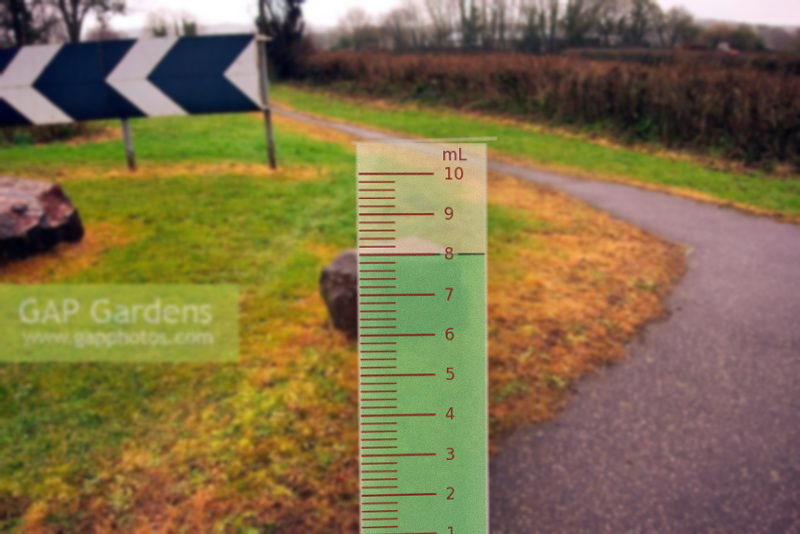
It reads 8; mL
